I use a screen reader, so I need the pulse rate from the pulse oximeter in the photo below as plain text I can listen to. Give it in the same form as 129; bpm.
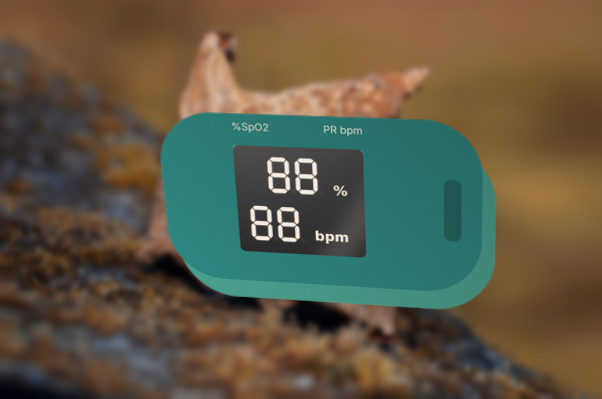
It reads 88; bpm
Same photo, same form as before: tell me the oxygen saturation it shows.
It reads 88; %
